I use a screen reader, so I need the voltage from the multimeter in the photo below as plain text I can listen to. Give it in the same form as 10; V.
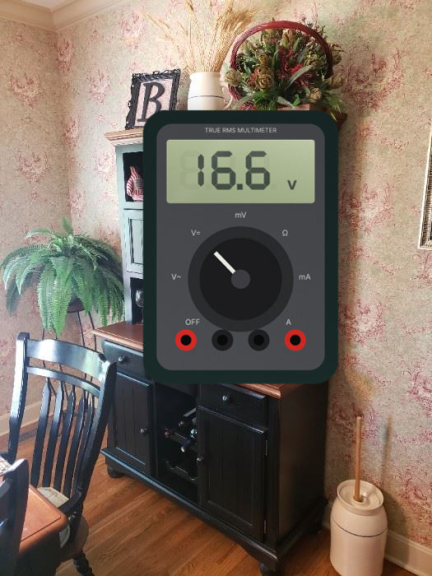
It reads 16.6; V
